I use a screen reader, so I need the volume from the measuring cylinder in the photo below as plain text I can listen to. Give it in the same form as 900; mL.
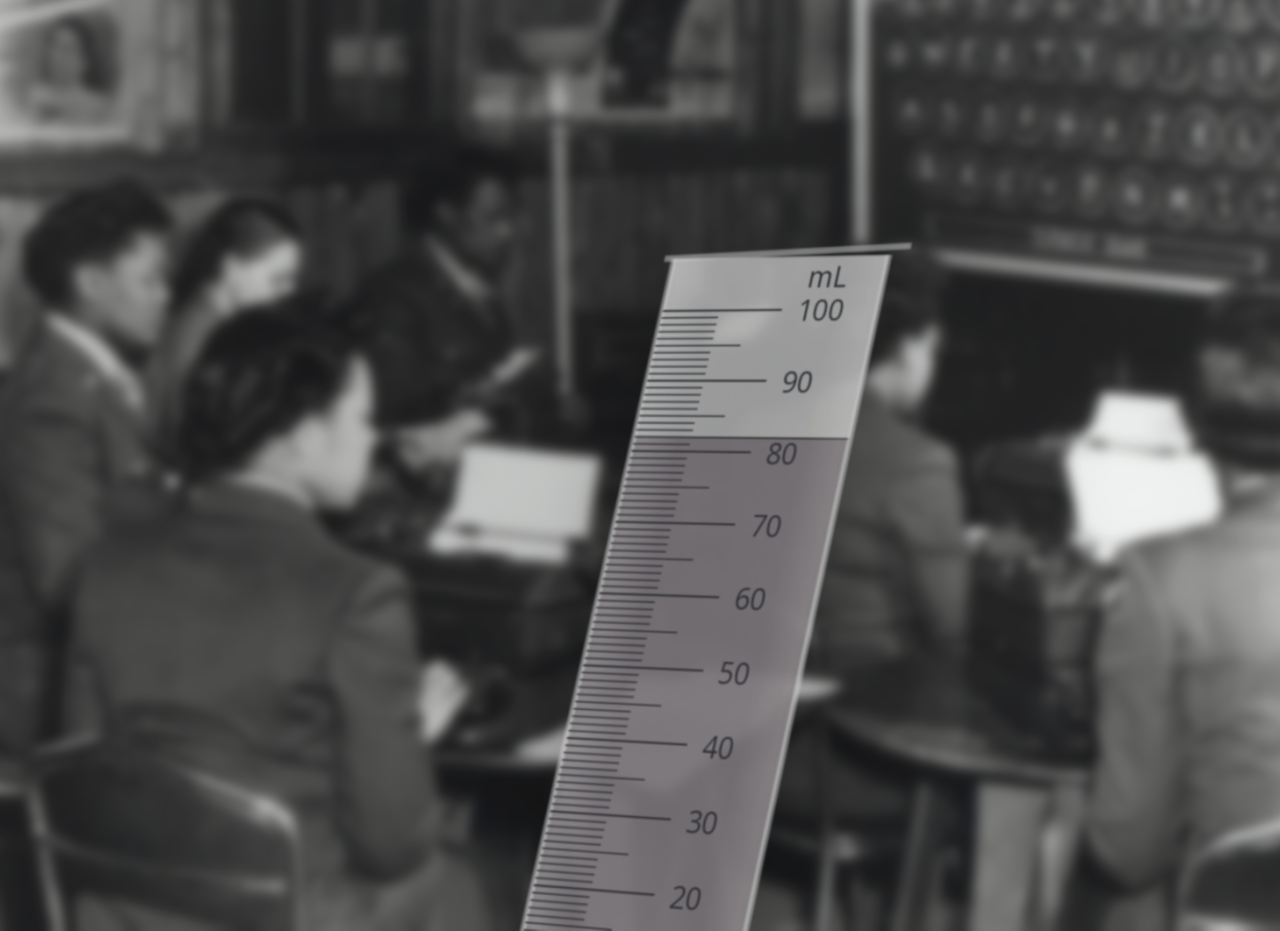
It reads 82; mL
